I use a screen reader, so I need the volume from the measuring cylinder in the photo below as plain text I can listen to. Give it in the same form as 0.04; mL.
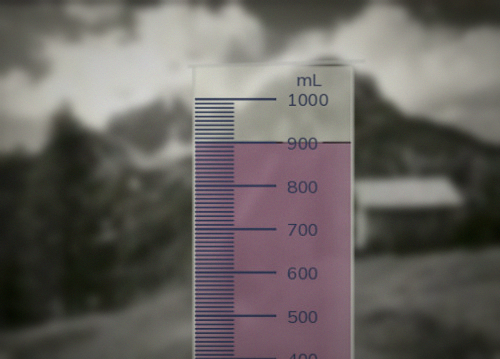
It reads 900; mL
